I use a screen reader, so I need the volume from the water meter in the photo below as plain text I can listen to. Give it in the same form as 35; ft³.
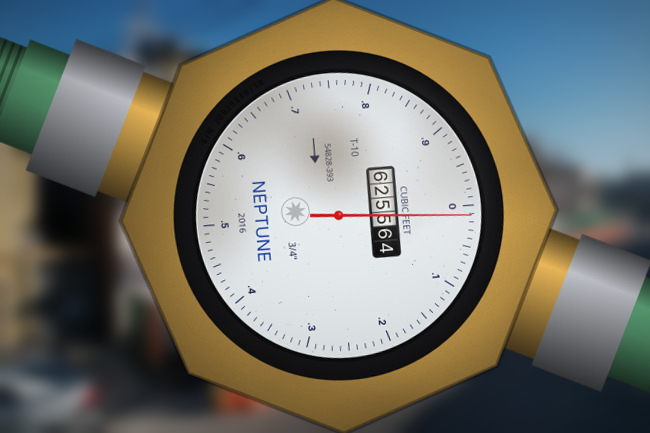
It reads 625564.01; ft³
